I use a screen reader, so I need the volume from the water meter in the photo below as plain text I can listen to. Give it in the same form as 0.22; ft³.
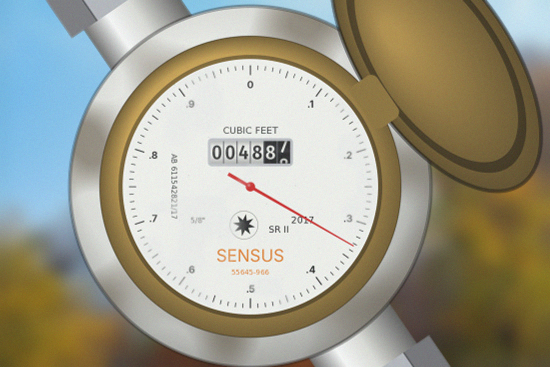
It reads 4887.33; ft³
